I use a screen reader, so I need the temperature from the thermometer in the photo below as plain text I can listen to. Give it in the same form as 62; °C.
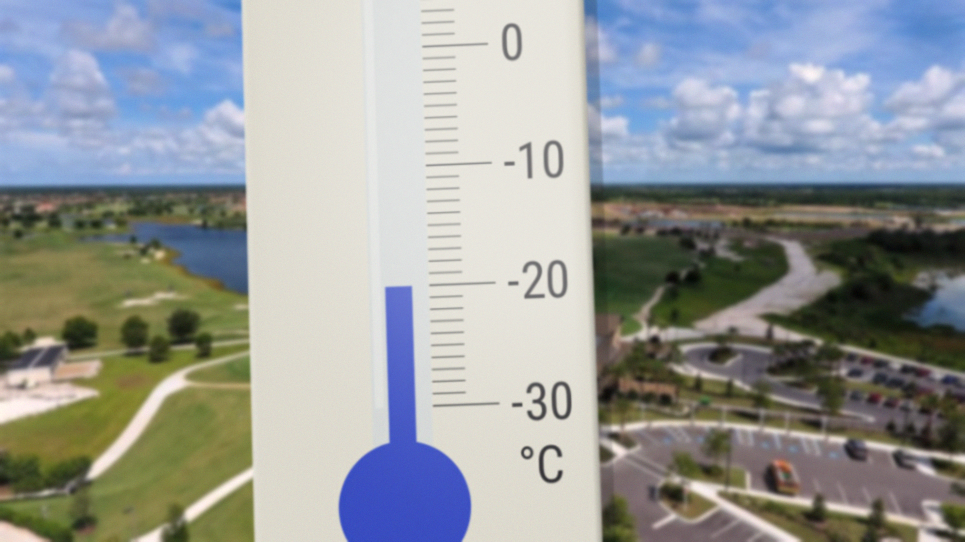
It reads -20; °C
